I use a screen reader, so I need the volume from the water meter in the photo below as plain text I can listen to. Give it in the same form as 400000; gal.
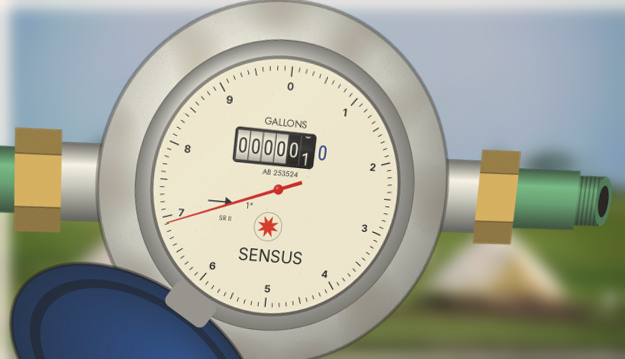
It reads 6.9; gal
